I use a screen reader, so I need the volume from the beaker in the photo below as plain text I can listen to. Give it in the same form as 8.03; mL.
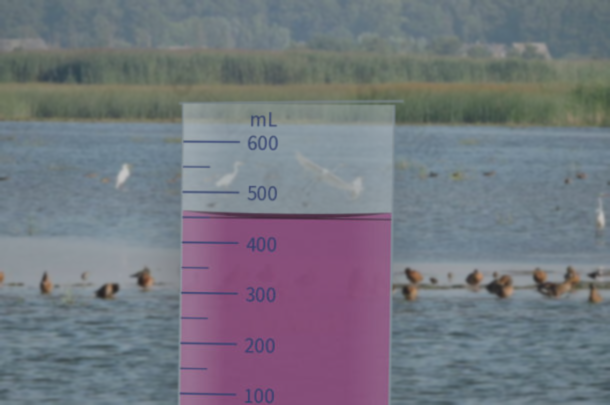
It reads 450; mL
